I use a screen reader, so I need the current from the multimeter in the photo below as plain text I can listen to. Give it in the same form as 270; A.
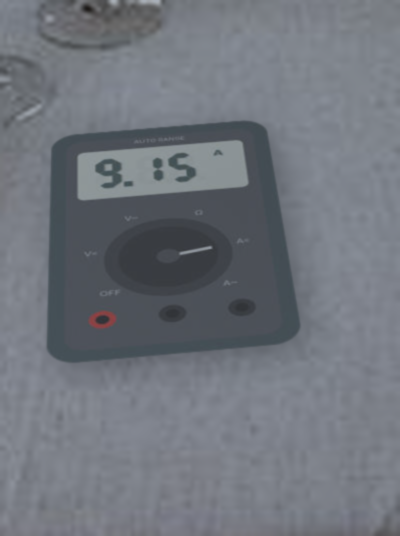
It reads 9.15; A
